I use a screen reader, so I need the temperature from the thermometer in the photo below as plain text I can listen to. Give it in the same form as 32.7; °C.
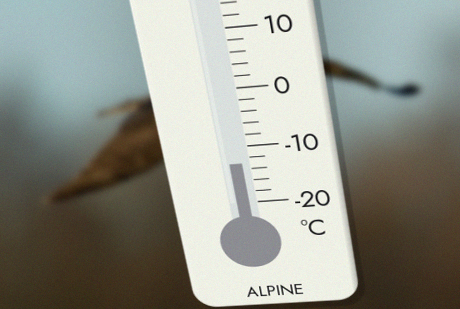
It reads -13; °C
